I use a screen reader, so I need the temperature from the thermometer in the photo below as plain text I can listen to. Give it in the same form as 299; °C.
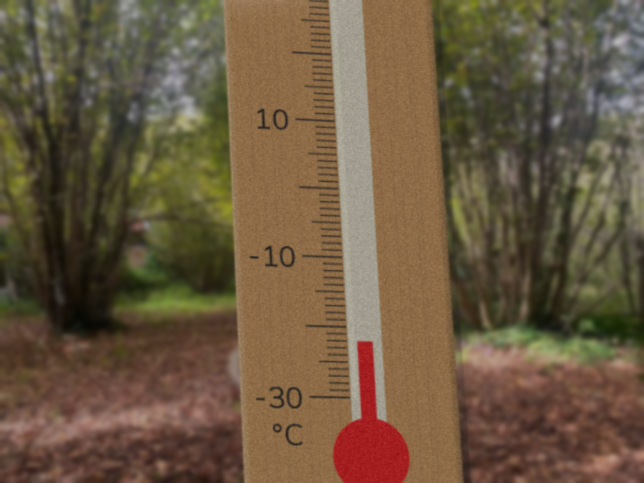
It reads -22; °C
